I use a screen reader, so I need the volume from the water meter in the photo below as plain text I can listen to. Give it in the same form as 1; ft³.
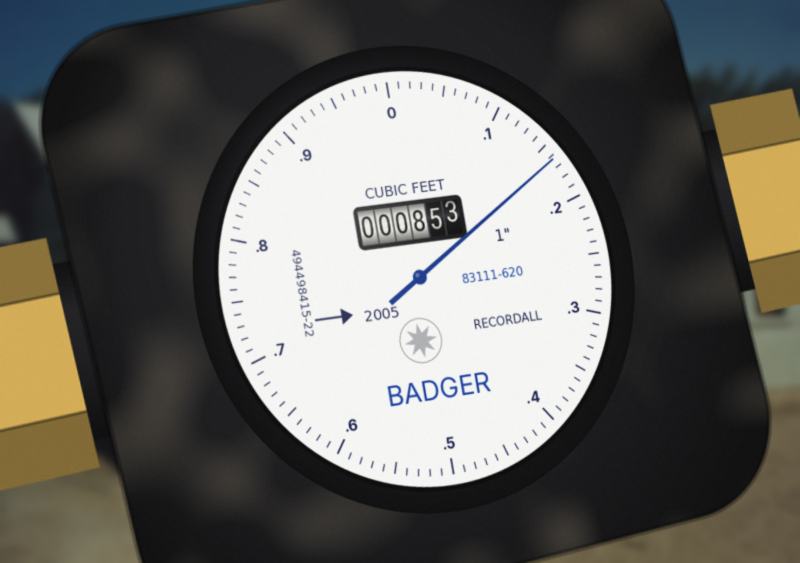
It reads 853.16; ft³
